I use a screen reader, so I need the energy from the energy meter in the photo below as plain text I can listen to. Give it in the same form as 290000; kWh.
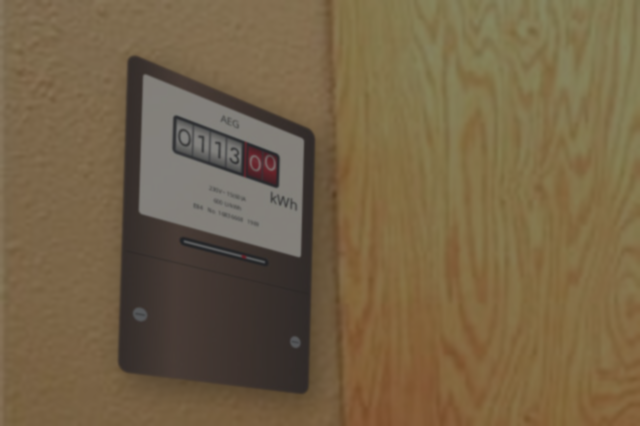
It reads 113.00; kWh
